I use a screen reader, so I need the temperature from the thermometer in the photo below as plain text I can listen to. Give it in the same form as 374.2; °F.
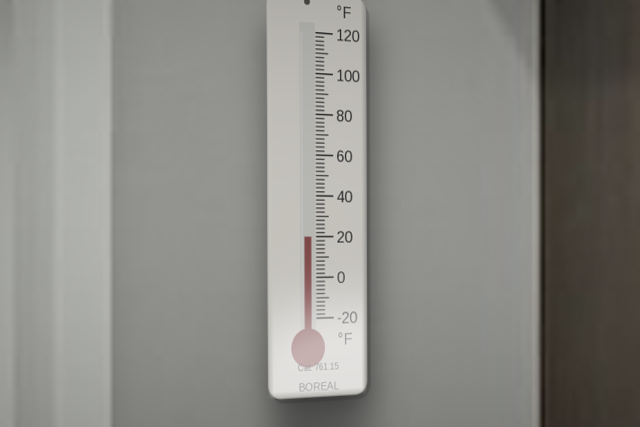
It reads 20; °F
